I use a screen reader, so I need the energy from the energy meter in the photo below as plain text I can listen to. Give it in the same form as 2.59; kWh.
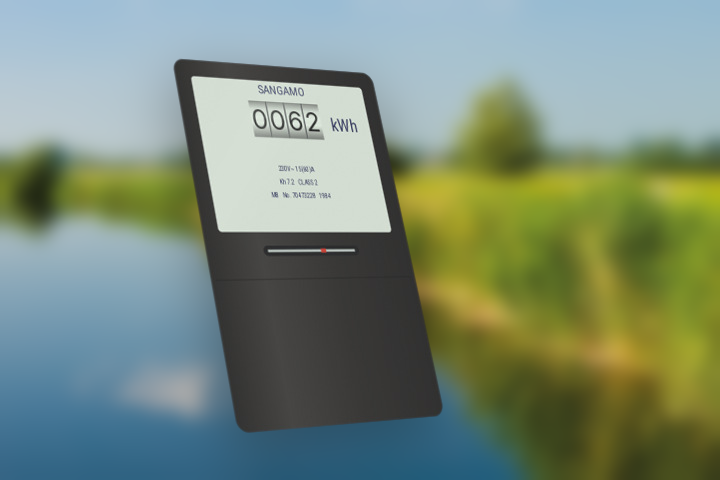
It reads 62; kWh
